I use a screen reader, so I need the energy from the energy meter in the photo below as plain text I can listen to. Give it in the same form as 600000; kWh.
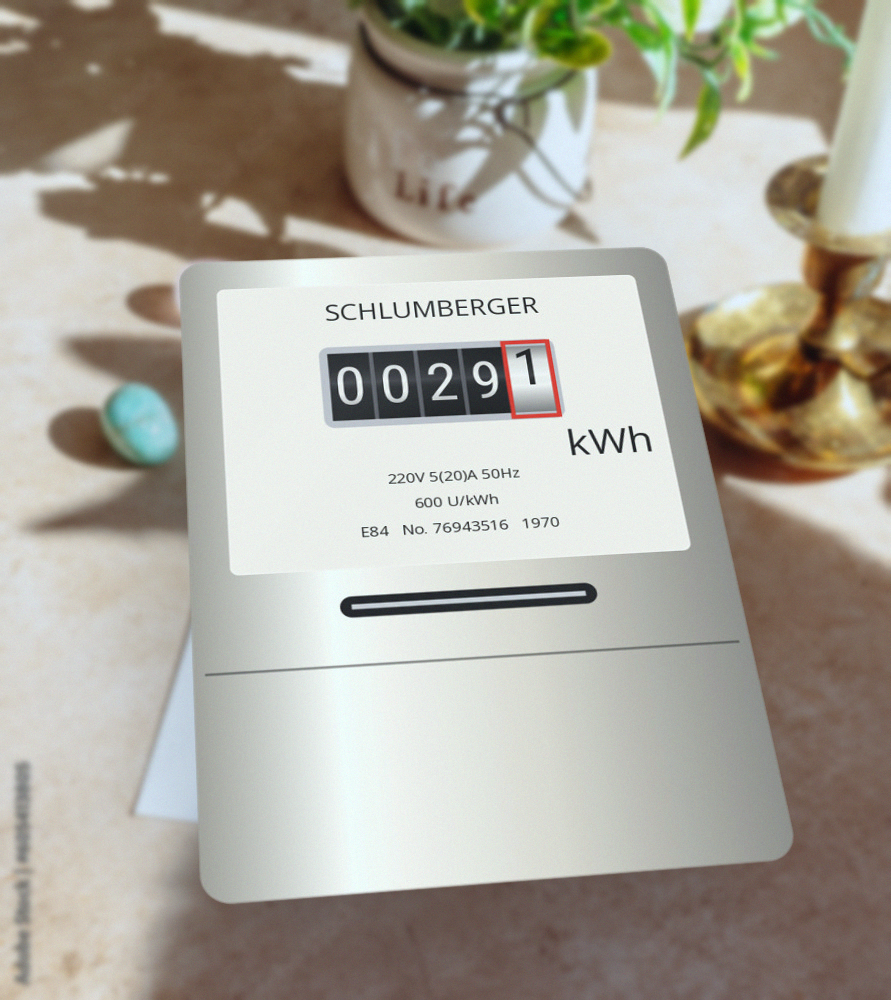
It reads 29.1; kWh
